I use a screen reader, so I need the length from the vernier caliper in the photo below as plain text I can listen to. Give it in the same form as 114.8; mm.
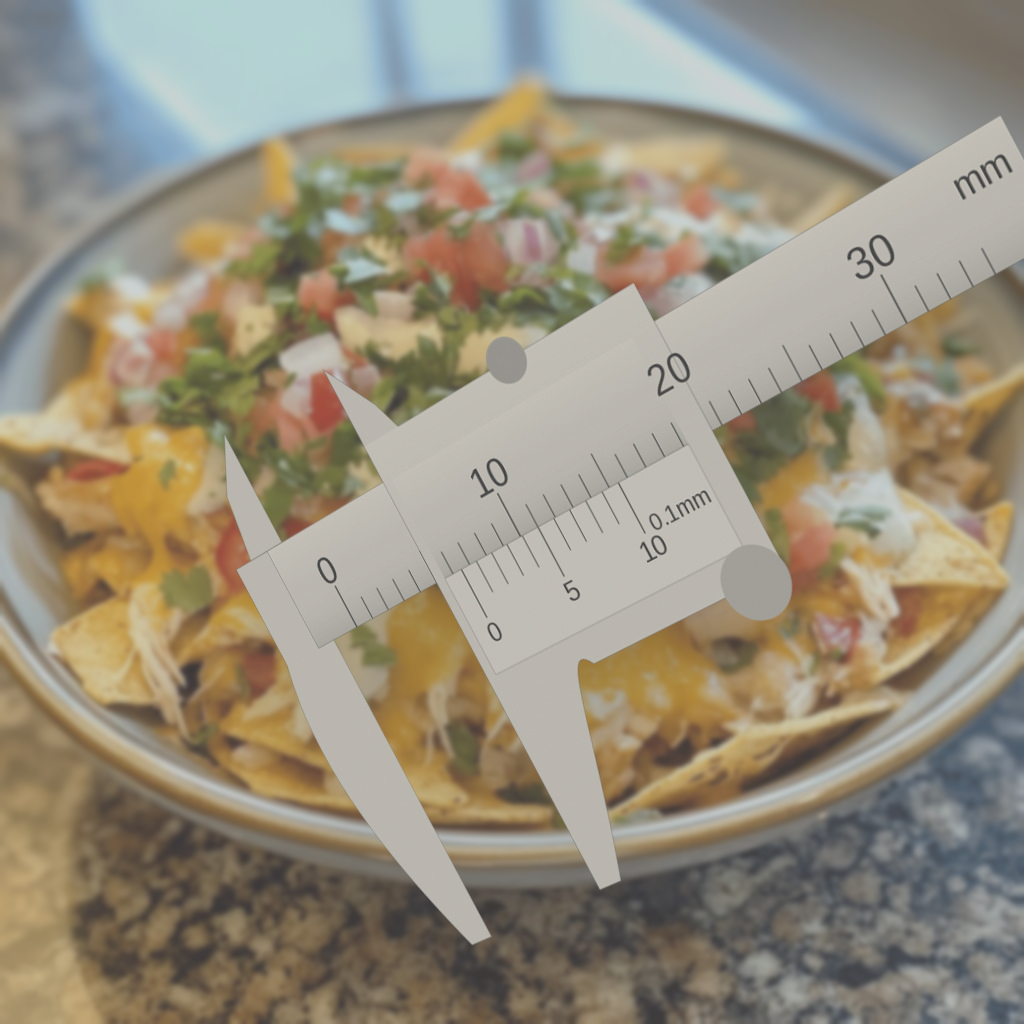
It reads 6.5; mm
